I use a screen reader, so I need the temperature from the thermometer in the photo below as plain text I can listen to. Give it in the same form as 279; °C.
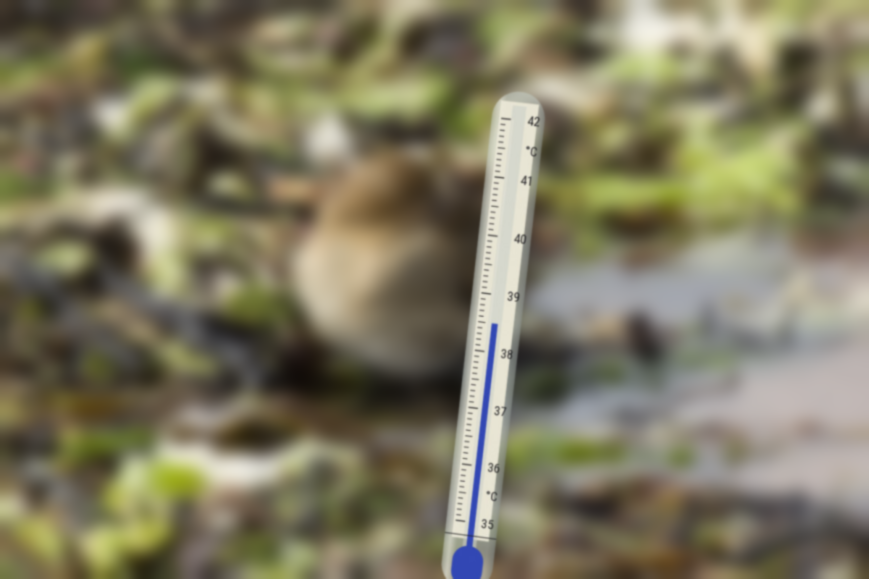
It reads 38.5; °C
